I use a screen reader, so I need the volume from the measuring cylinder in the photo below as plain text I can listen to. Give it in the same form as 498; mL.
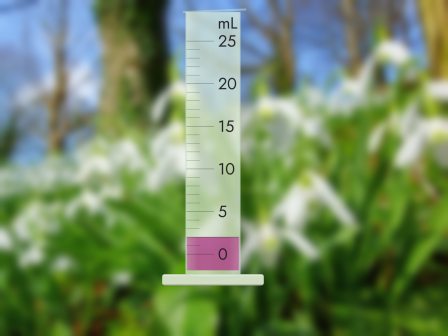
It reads 2; mL
